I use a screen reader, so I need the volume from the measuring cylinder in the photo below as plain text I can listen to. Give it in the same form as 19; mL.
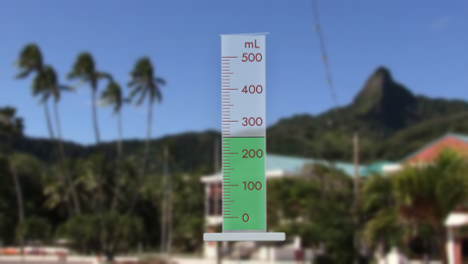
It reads 250; mL
